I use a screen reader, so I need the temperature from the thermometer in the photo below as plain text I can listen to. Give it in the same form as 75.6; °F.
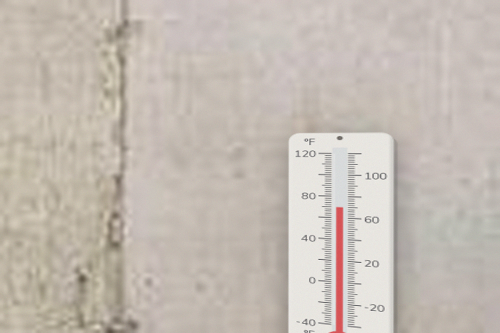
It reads 70; °F
